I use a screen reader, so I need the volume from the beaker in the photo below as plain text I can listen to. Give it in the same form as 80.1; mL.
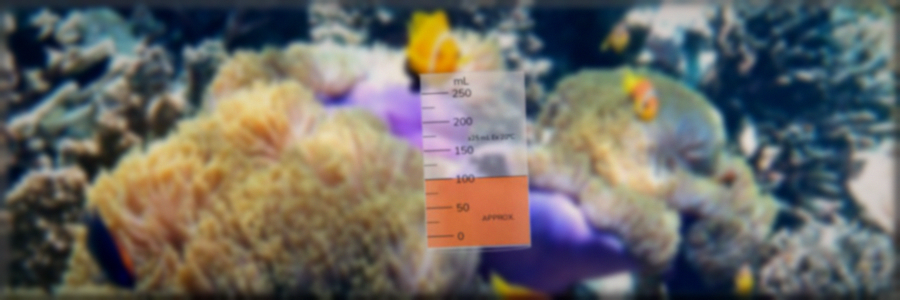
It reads 100; mL
